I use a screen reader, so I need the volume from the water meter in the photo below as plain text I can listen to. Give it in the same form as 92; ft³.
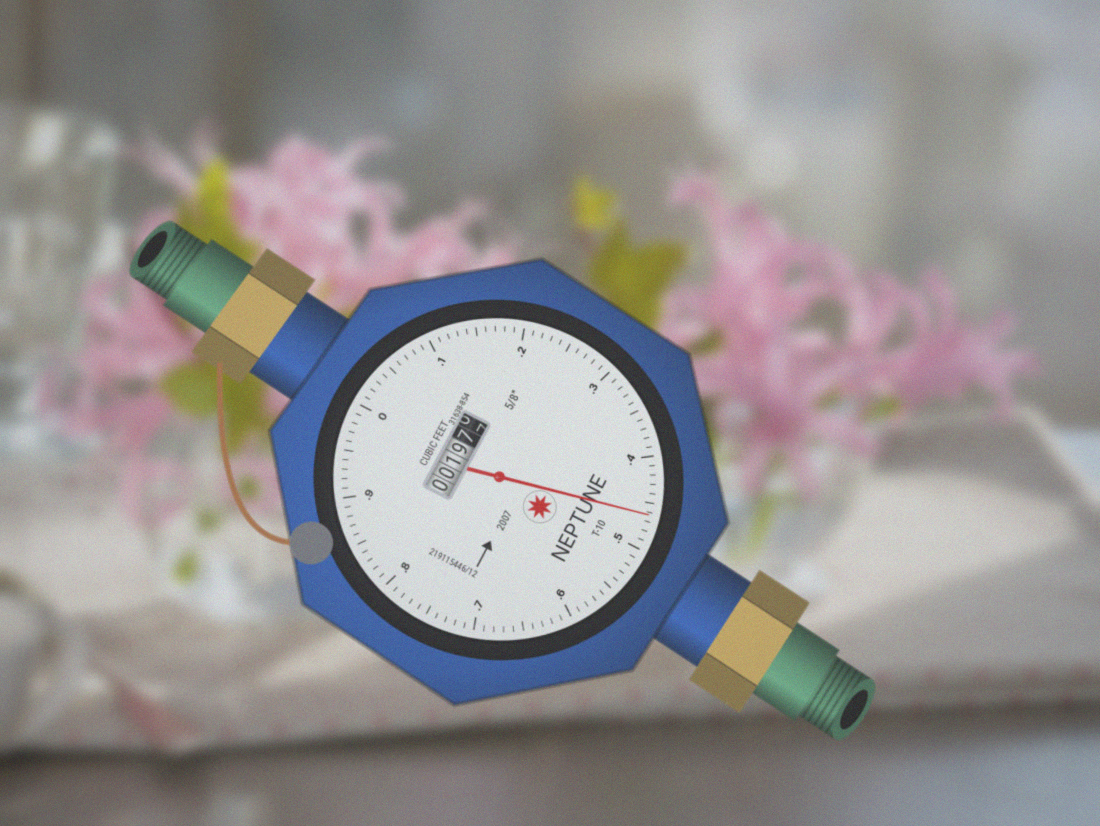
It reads 1976.46; ft³
